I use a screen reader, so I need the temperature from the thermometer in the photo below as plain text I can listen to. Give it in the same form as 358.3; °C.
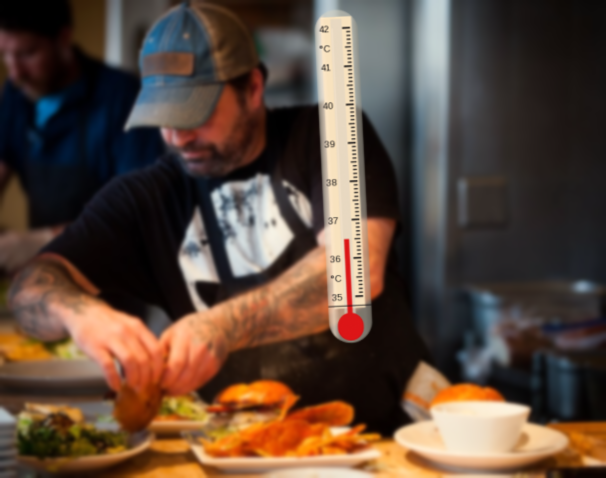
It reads 36.5; °C
